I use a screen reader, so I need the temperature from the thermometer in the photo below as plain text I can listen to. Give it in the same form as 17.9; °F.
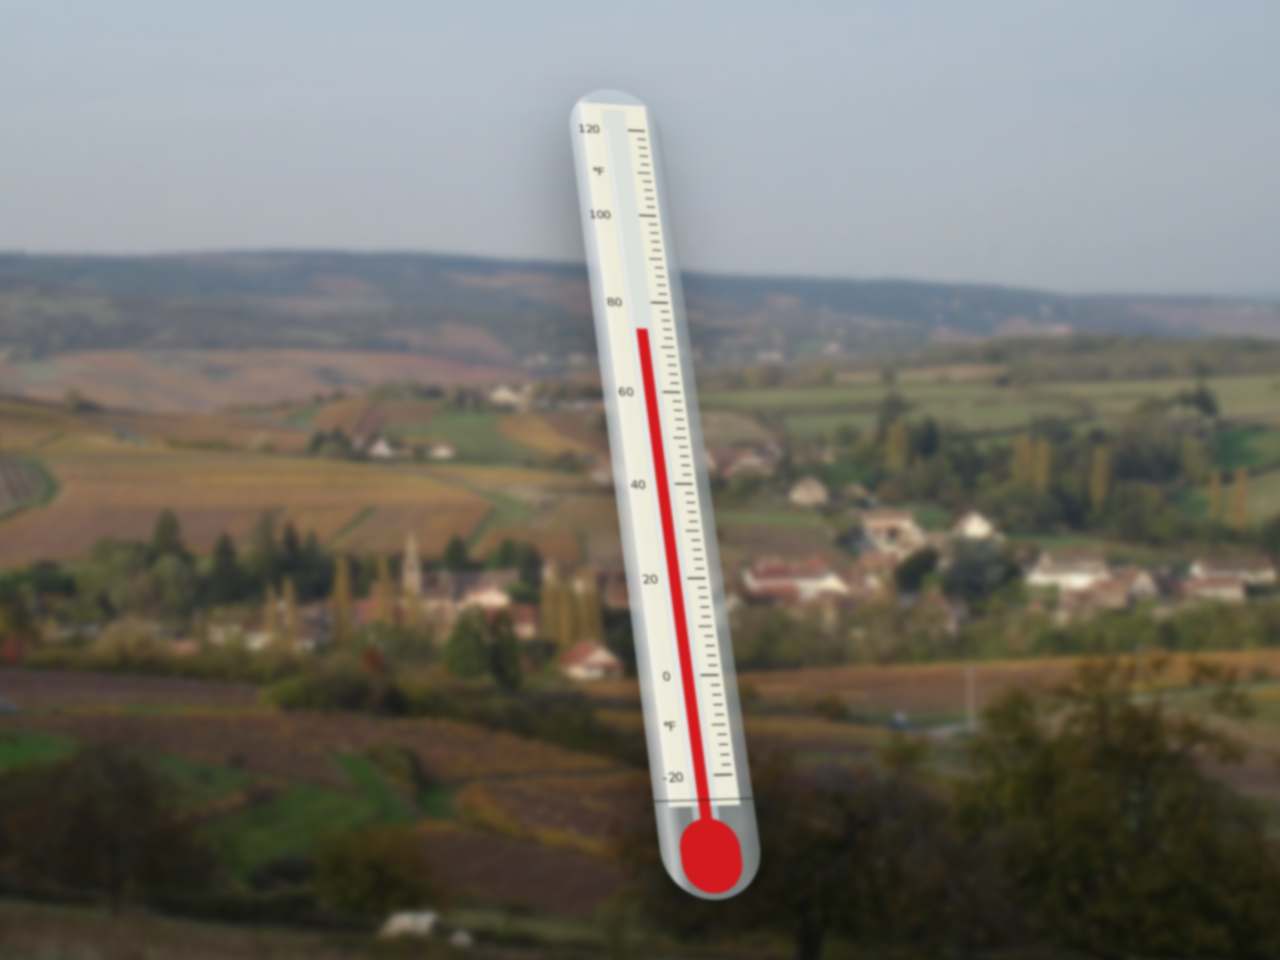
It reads 74; °F
